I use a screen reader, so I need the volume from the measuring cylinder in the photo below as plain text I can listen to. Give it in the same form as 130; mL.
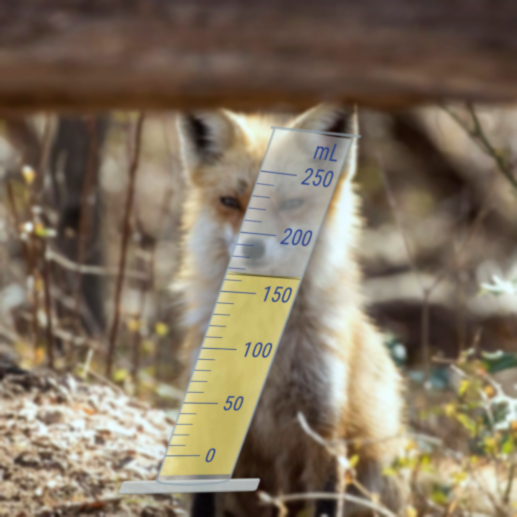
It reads 165; mL
